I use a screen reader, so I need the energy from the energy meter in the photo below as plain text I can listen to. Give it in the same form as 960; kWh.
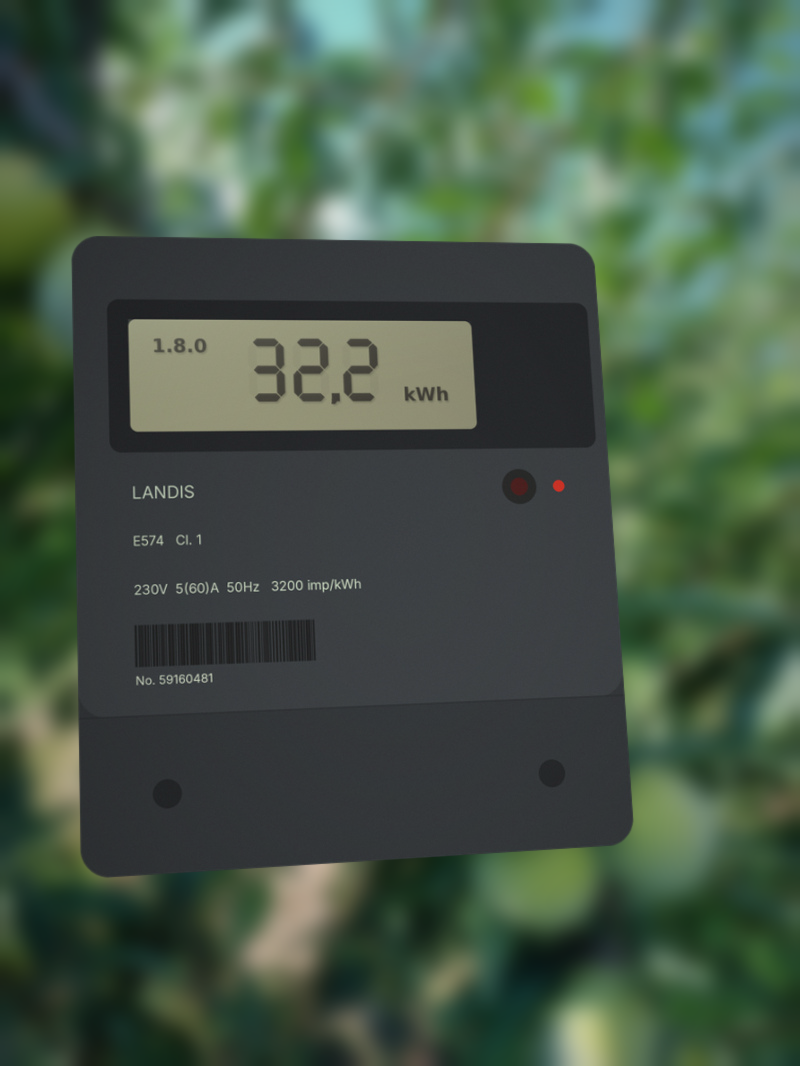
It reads 32.2; kWh
